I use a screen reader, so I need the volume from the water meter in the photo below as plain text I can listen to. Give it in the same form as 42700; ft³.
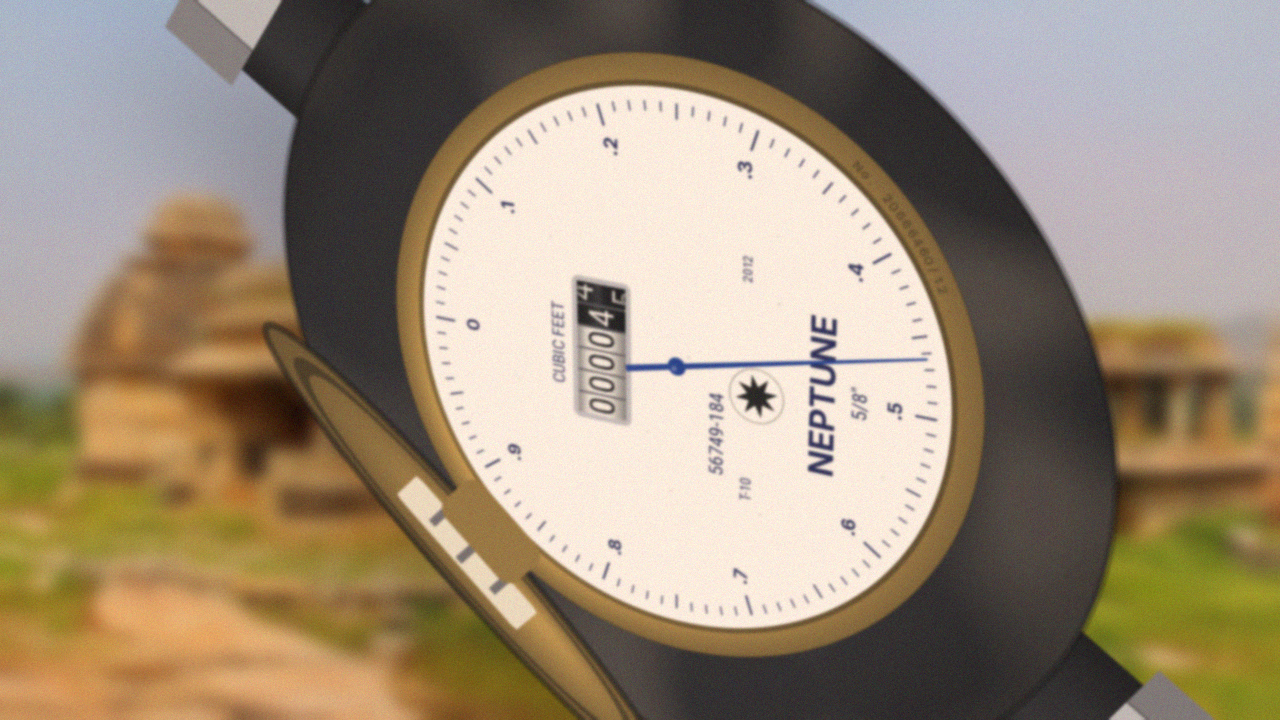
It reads 44.46; ft³
